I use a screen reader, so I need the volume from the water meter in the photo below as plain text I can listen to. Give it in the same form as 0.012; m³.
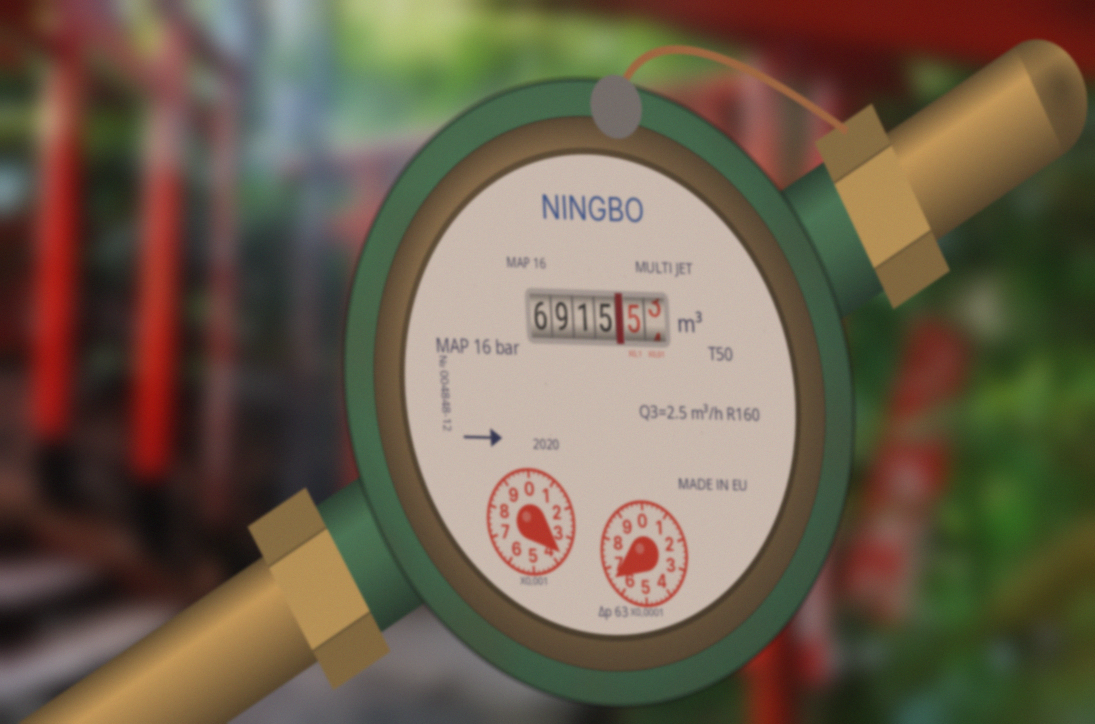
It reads 6915.5336; m³
